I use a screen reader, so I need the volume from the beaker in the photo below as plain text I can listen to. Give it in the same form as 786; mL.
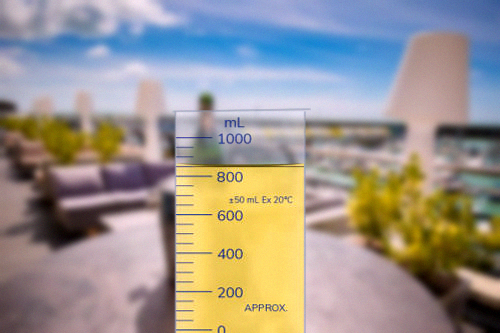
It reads 850; mL
